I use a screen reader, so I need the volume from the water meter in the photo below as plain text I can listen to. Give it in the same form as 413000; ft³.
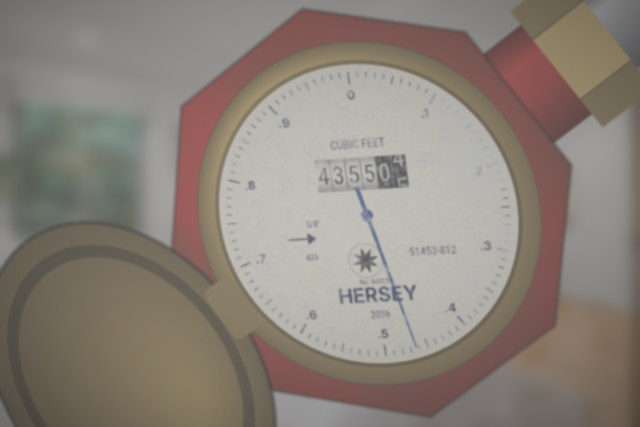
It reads 435504.46; ft³
